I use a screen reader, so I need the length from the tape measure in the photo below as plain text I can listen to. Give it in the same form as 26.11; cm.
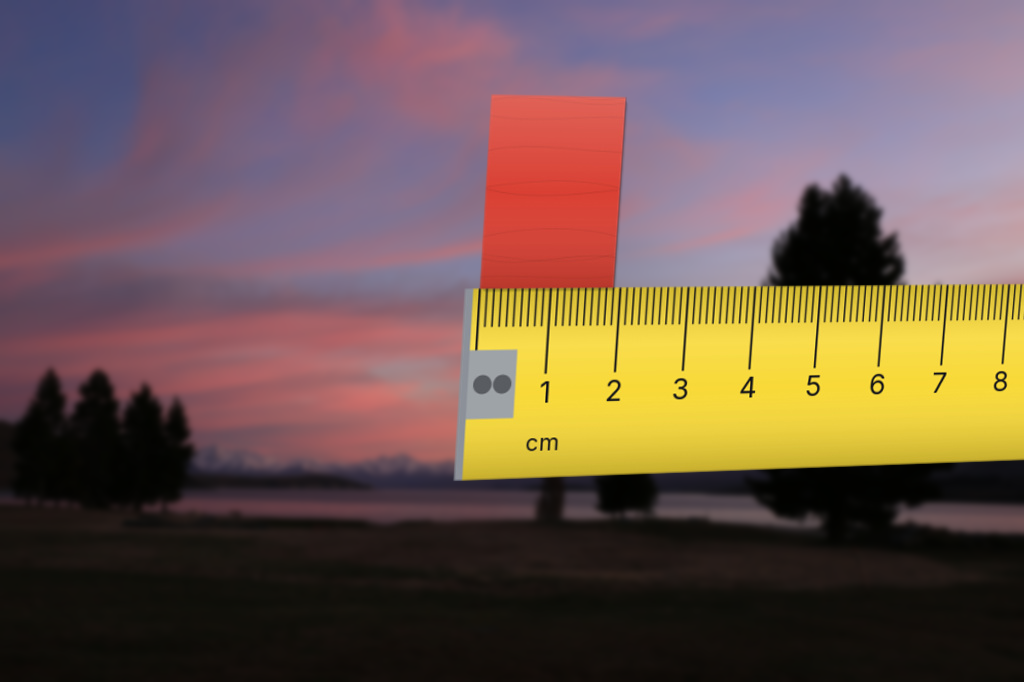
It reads 1.9; cm
